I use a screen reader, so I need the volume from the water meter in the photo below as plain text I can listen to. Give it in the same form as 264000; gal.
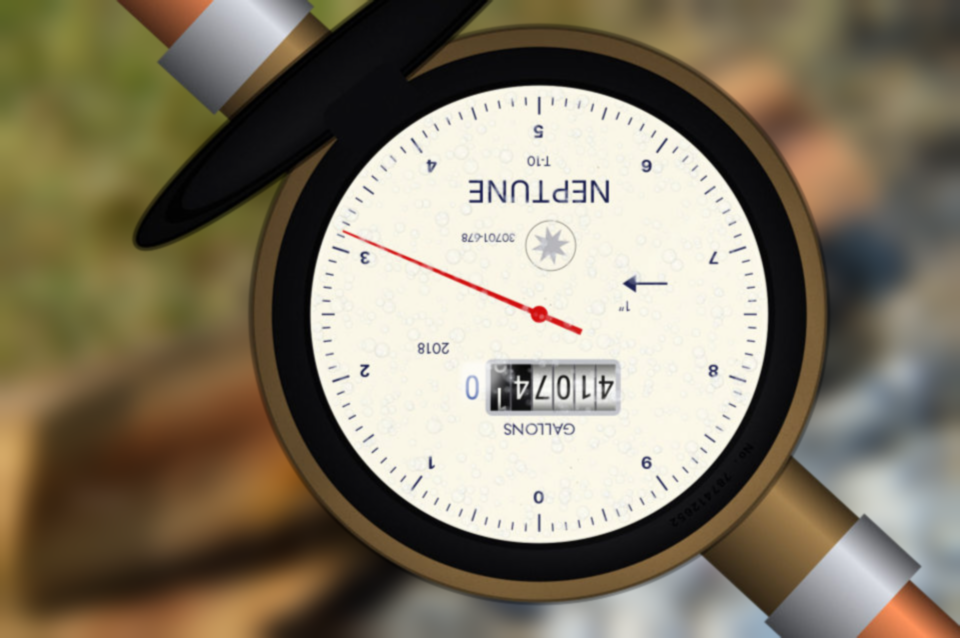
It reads 4107413.1; gal
